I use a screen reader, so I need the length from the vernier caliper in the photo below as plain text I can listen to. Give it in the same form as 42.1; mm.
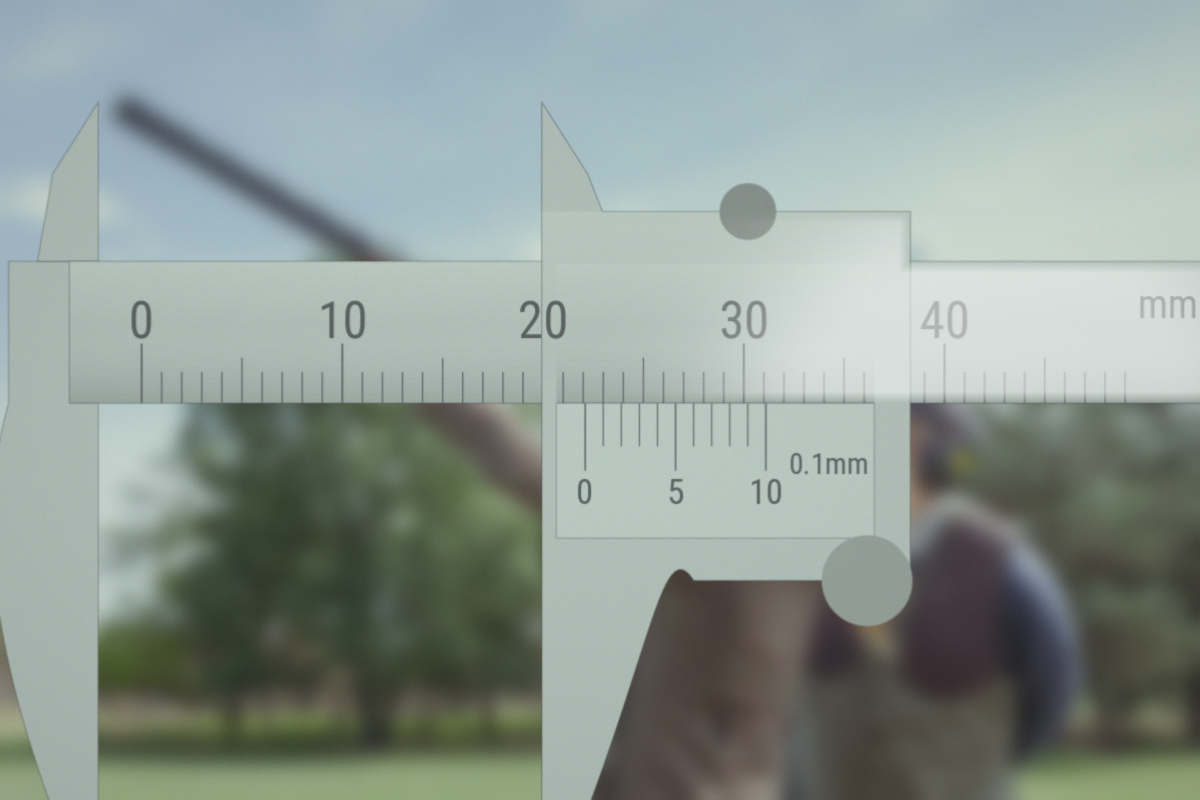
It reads 22.1; mm
